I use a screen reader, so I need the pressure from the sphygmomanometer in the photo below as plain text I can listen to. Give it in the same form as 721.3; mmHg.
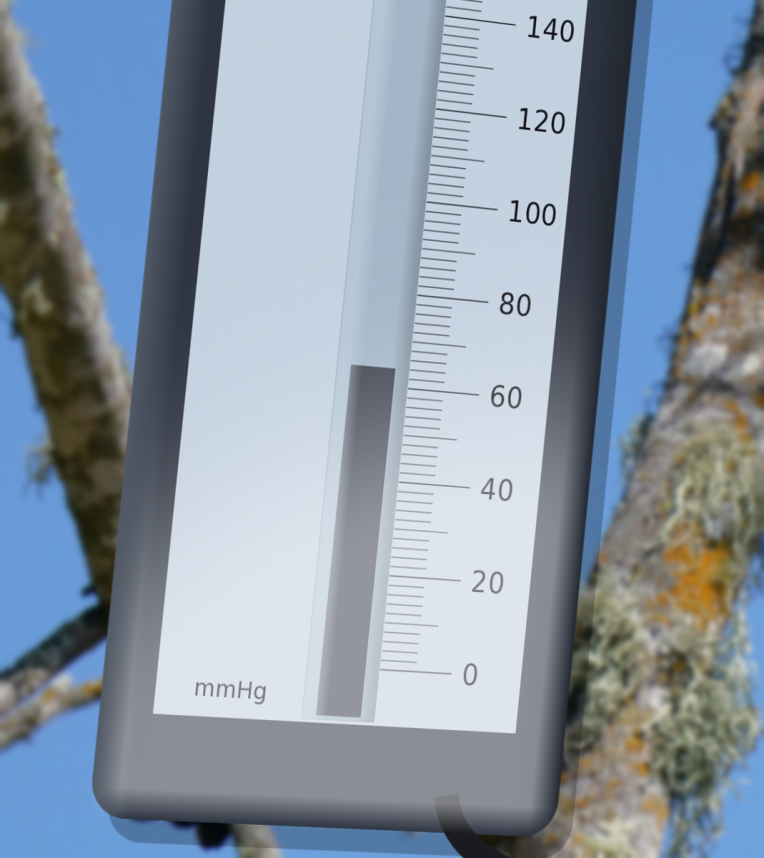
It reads 64; mmHg
